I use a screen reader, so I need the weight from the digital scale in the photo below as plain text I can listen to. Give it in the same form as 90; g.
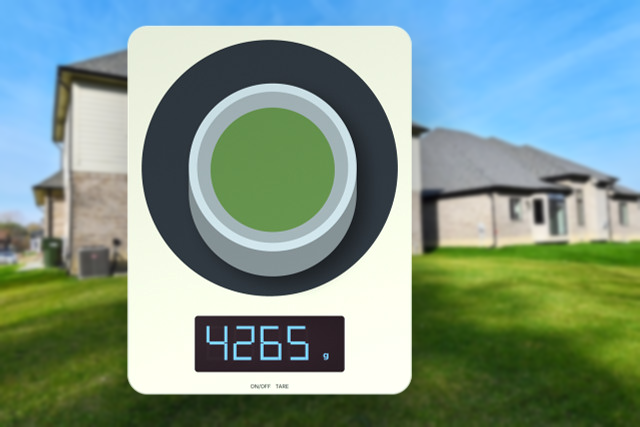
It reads 4265; g
